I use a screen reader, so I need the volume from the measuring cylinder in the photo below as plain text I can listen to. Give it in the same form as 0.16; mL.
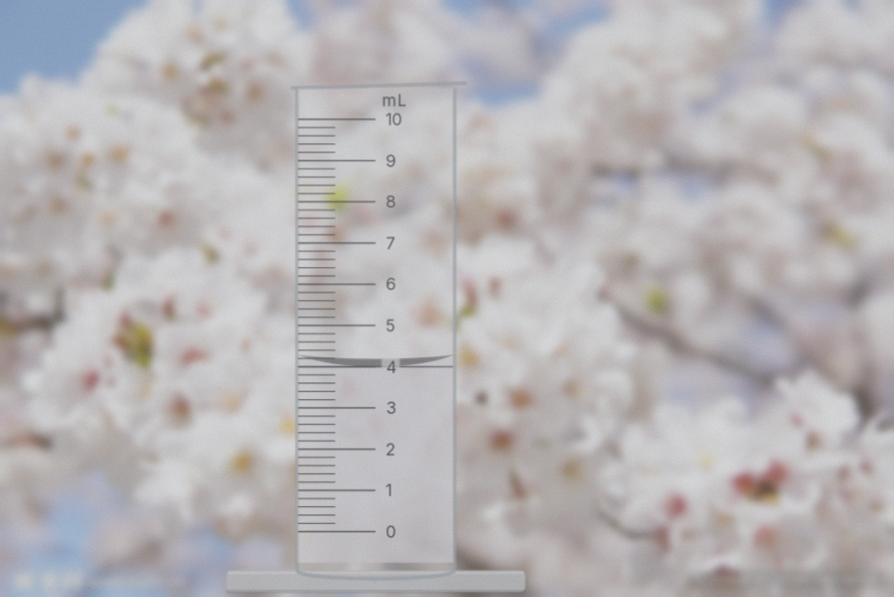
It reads 4; mL
